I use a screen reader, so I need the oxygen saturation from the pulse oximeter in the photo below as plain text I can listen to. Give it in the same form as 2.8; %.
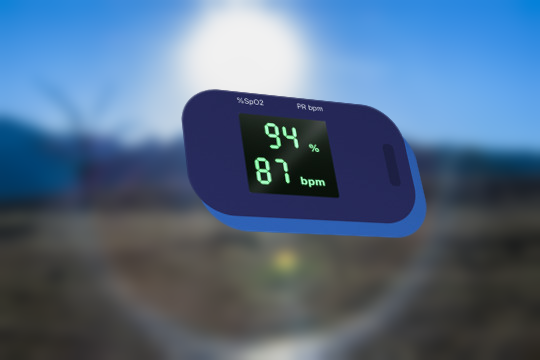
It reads 94; %
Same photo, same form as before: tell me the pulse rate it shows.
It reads 87; bpm
